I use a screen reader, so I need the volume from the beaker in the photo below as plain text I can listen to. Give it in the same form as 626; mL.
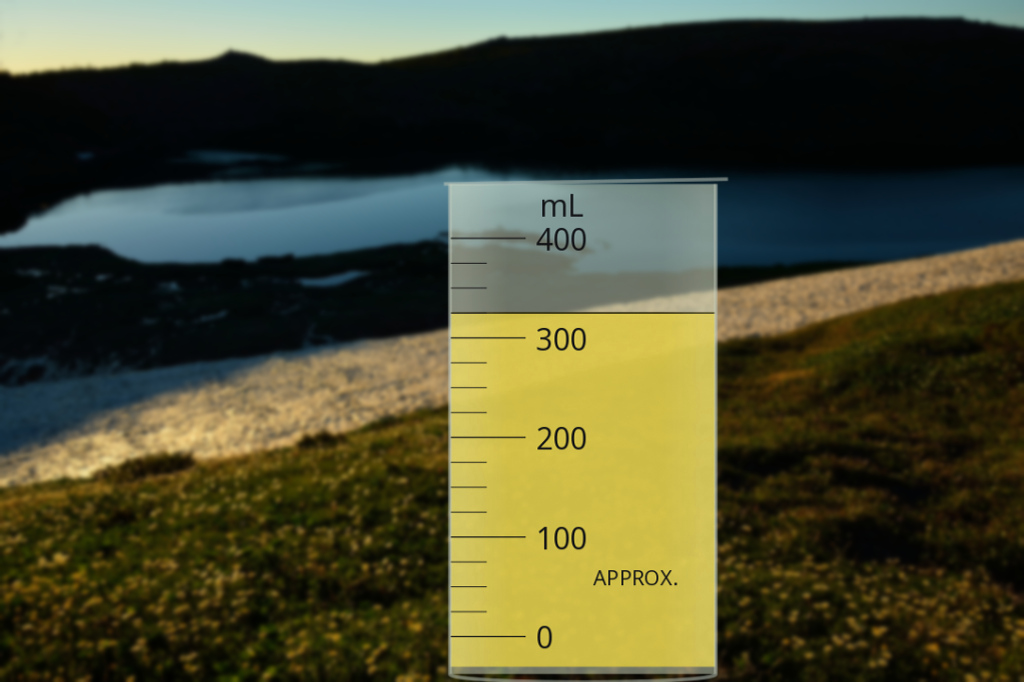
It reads 325; mL
